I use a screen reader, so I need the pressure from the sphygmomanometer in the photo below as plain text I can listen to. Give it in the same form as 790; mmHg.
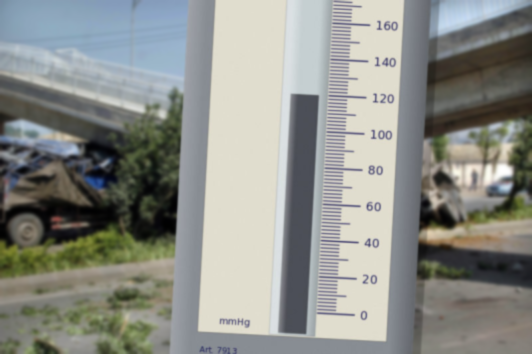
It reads 120; mmHg
